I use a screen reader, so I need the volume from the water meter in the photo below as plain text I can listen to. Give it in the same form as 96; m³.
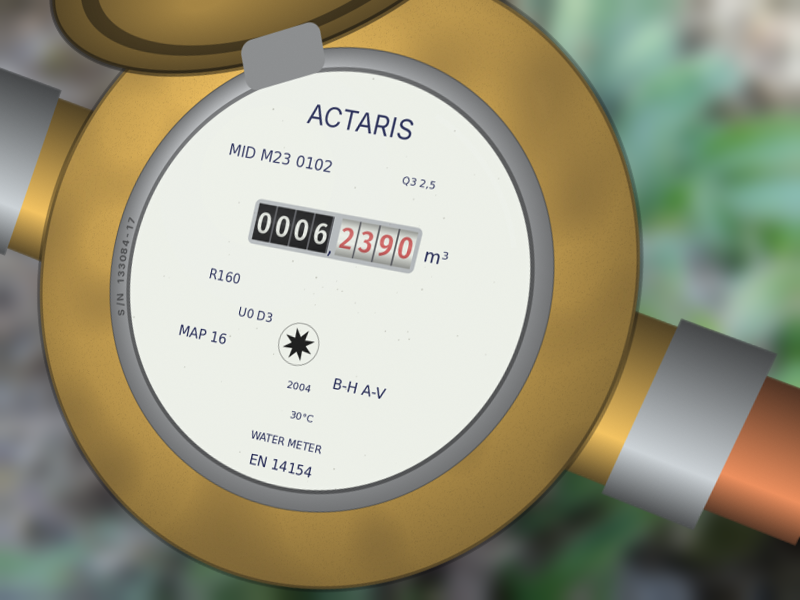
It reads 6.2390; m³
